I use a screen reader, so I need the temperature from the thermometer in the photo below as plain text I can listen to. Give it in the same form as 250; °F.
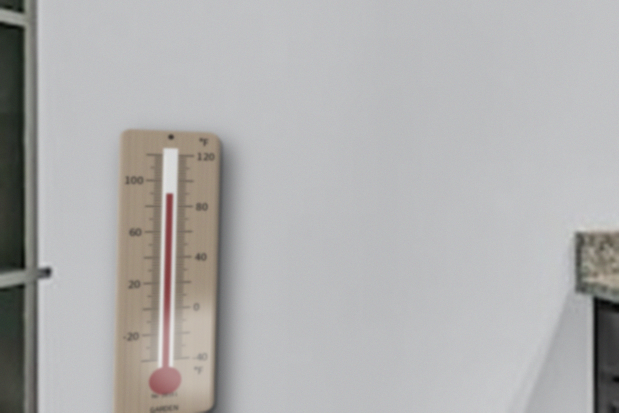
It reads 90; °F
